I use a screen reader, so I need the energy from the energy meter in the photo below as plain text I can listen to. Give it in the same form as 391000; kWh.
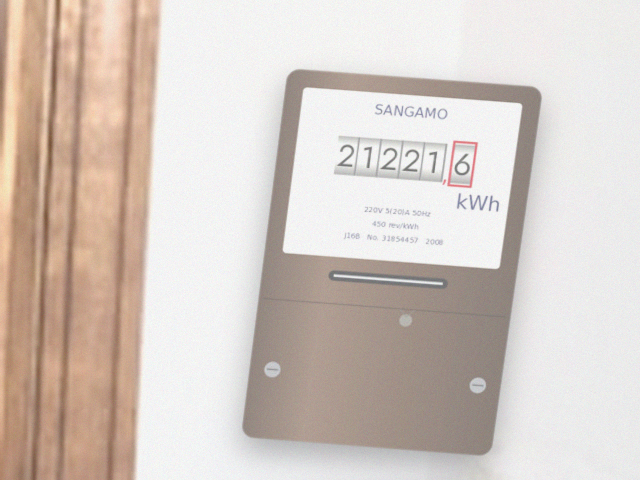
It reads 21221.6; kWh
